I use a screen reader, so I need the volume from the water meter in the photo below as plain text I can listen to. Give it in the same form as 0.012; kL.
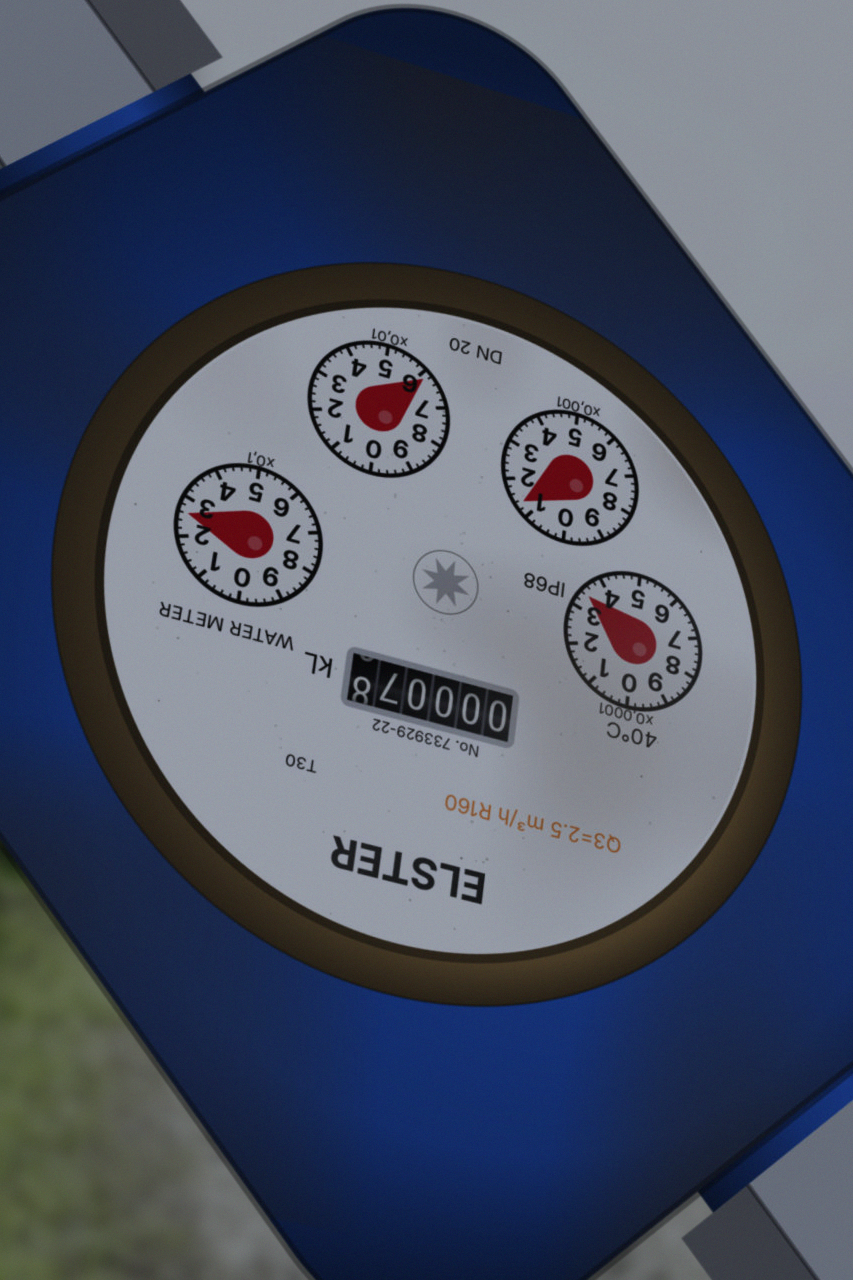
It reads 78.2613; kL
